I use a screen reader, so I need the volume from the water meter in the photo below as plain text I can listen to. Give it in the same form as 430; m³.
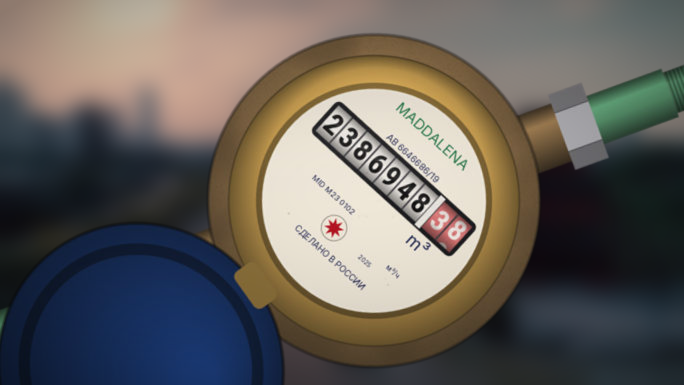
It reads 2386948.38; m³
